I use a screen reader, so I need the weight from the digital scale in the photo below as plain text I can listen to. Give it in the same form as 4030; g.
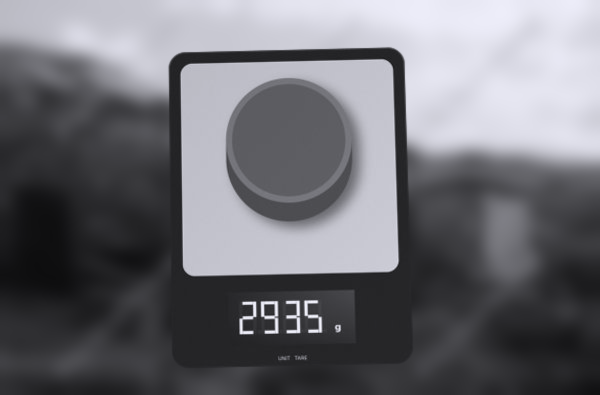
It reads 2935; g
